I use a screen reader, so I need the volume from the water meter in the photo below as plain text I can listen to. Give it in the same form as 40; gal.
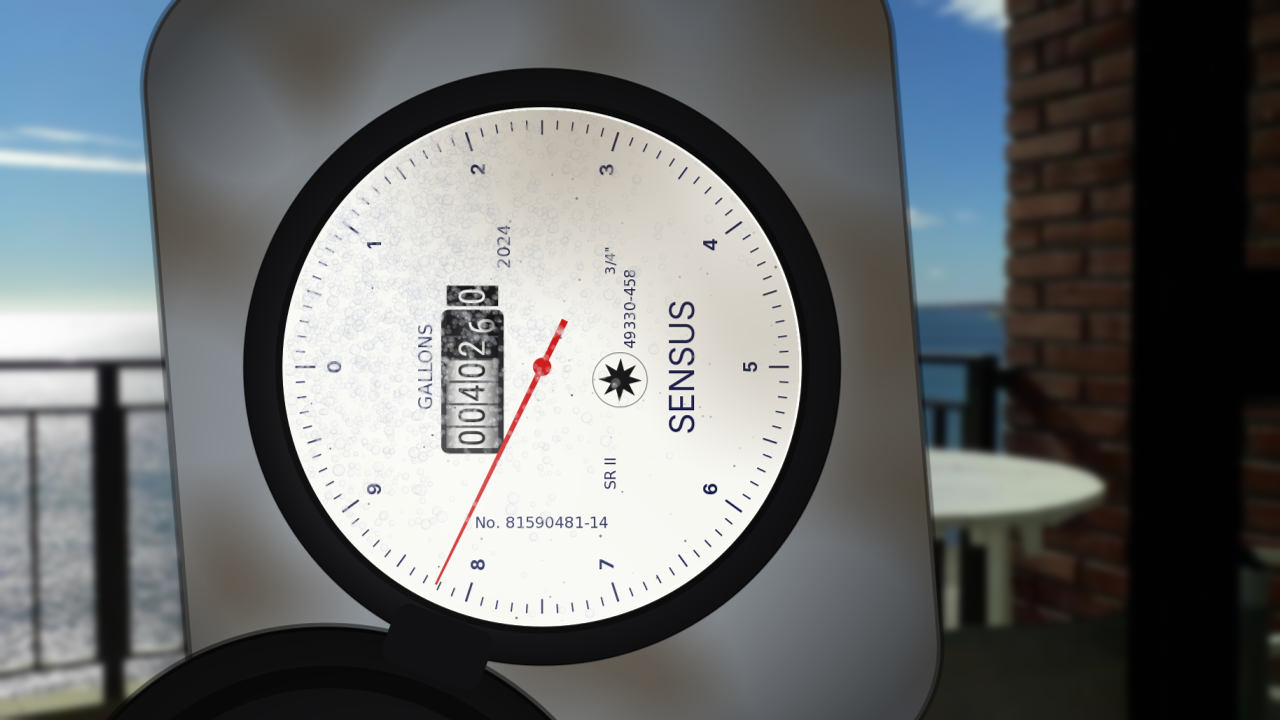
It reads 40258.2; gal
